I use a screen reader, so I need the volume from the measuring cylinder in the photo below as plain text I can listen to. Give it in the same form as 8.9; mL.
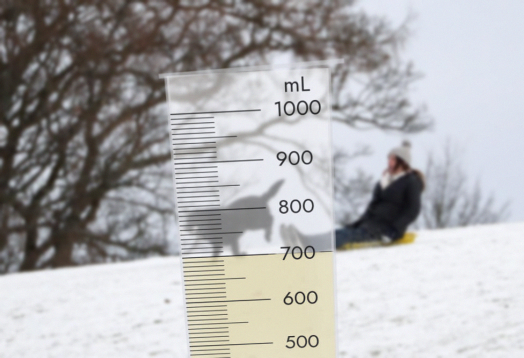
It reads 700; mL
